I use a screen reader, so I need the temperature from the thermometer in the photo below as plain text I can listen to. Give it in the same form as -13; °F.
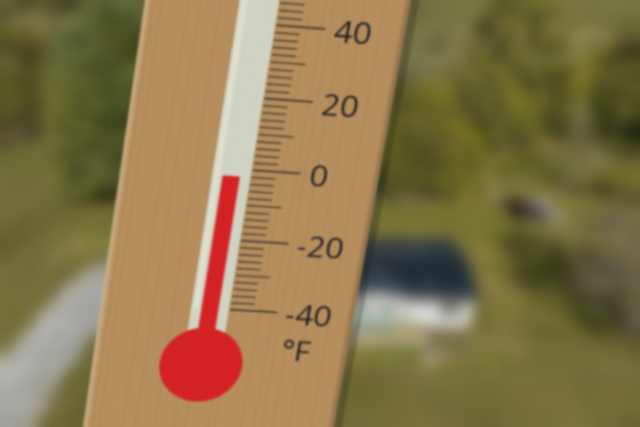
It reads -2; °F
